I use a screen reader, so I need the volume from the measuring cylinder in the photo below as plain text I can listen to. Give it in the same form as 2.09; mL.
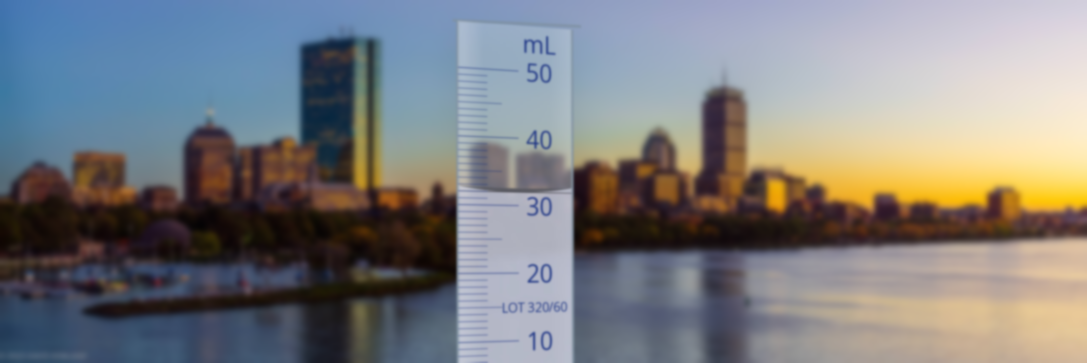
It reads 32; mL
